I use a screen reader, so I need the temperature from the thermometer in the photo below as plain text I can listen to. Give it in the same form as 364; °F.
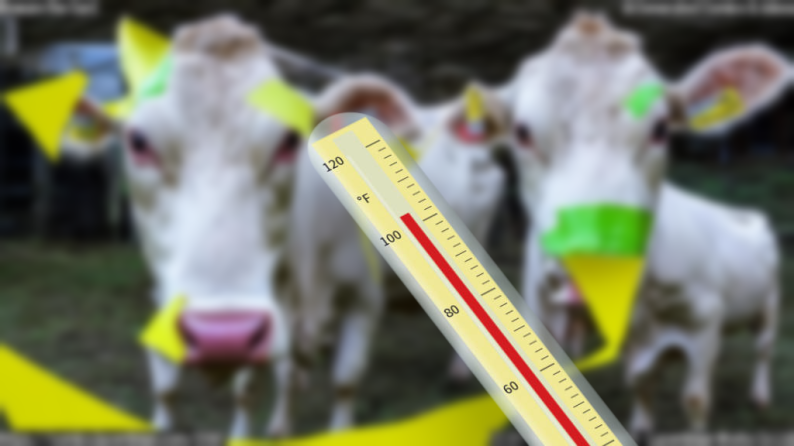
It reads 103; °F
